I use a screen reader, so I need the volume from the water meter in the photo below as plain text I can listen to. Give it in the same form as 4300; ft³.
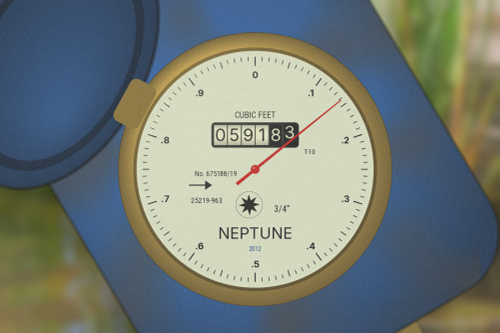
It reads 59183.14; ft³
